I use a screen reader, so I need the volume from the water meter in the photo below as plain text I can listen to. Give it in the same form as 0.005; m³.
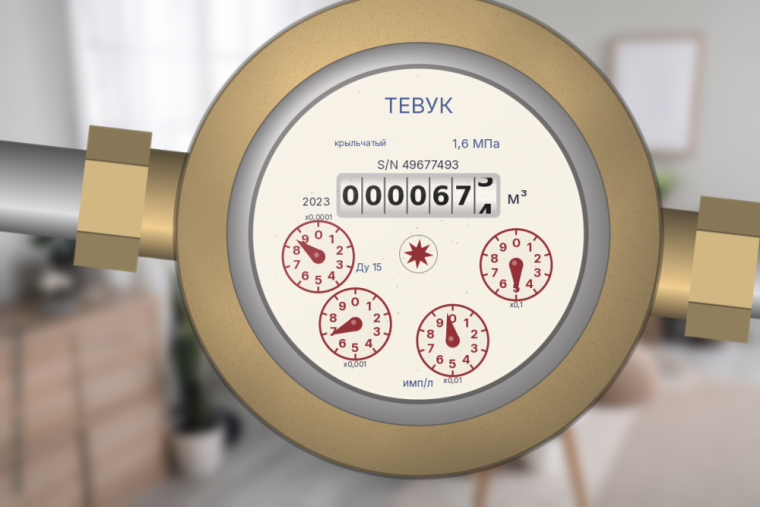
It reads 673.4968; m³
